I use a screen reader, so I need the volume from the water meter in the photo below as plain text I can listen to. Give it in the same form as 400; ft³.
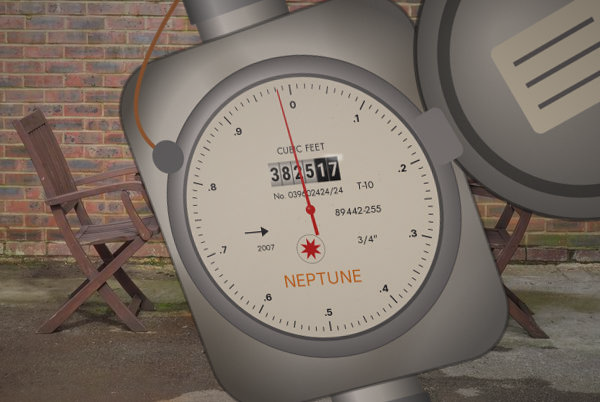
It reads 382516.98; ft³
